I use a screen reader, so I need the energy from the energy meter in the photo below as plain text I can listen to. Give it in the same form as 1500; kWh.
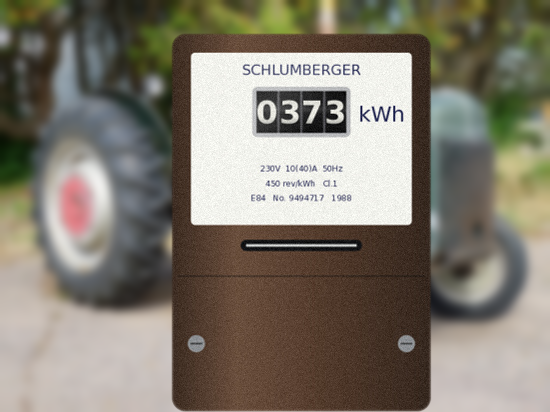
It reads 373; kWh
